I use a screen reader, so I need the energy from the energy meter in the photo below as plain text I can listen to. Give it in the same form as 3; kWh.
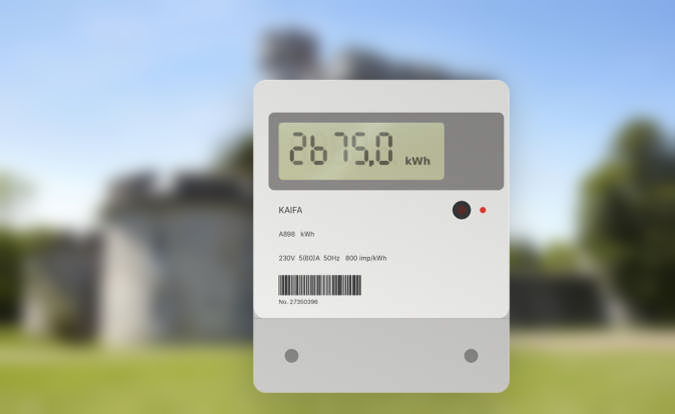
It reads 2675.0; kWh
